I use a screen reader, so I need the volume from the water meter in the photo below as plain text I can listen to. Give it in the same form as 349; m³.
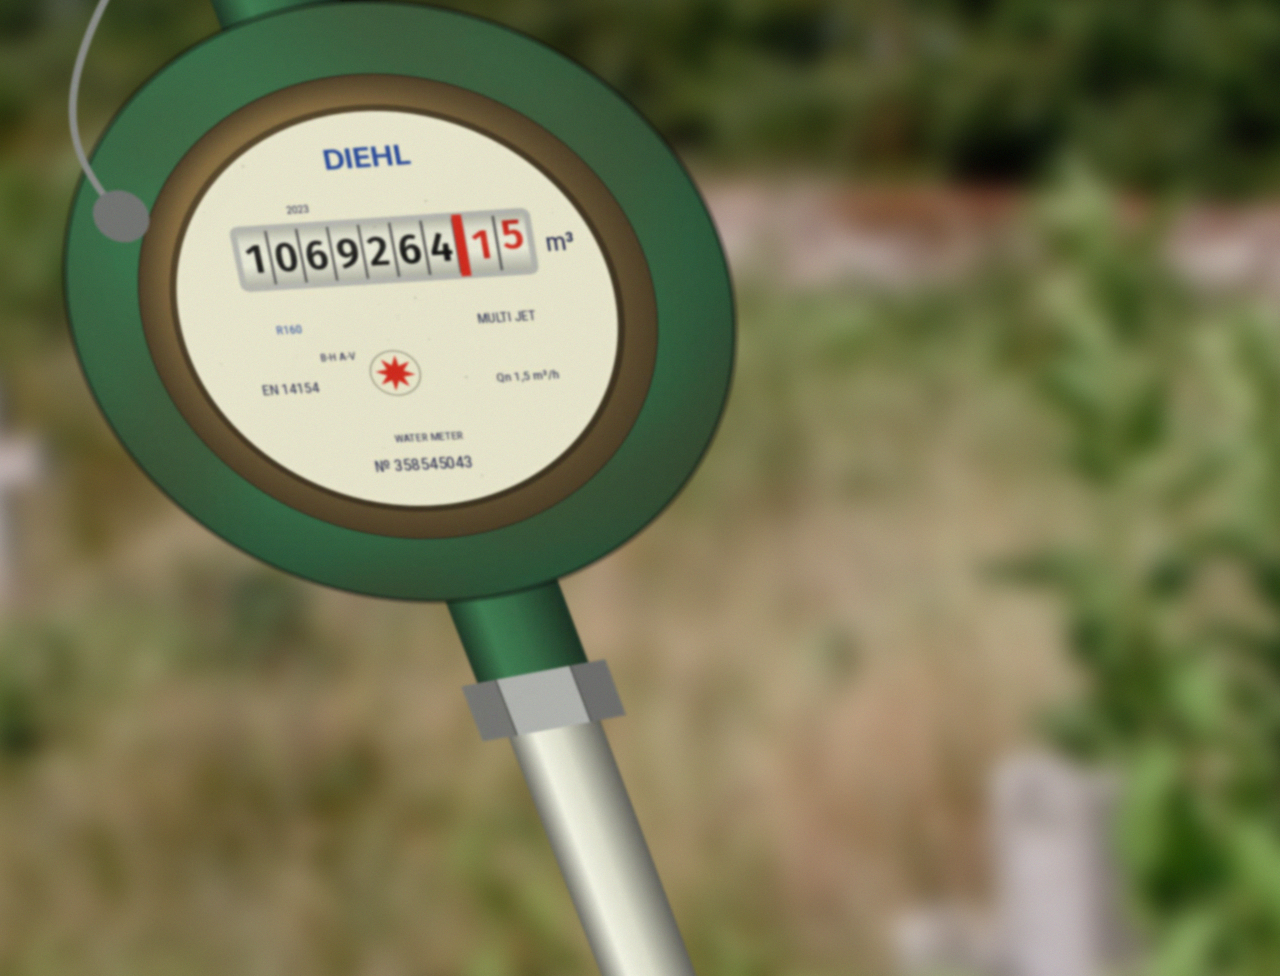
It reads 1069264.15; m³
